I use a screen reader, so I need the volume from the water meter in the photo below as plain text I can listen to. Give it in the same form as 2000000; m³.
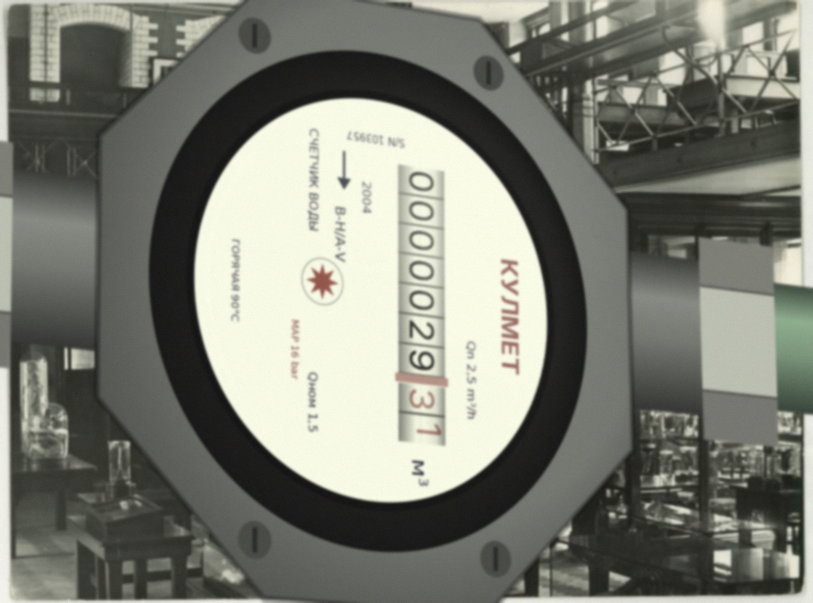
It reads 29.31; m³
